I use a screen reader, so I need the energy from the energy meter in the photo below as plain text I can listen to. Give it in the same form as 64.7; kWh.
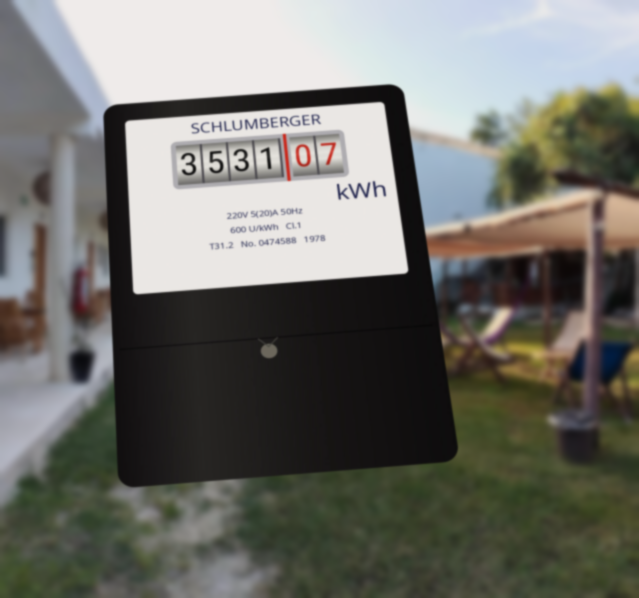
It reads 3531.07; kWh
